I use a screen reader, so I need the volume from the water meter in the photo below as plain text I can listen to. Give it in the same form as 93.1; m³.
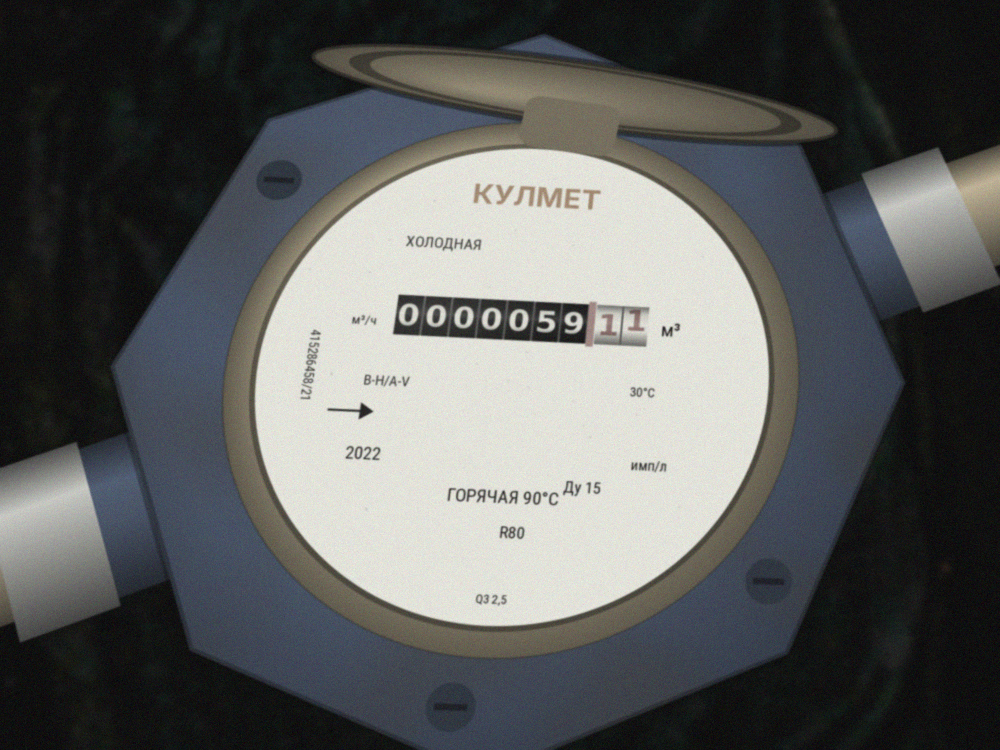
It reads 59.11; m³
